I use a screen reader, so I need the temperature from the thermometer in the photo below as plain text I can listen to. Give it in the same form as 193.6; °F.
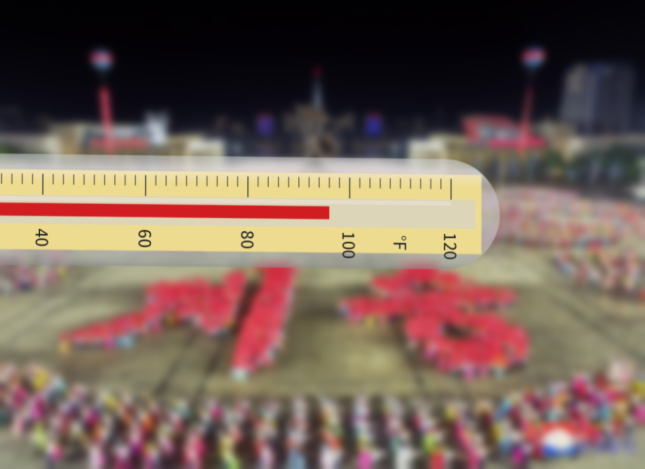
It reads 96; °F
